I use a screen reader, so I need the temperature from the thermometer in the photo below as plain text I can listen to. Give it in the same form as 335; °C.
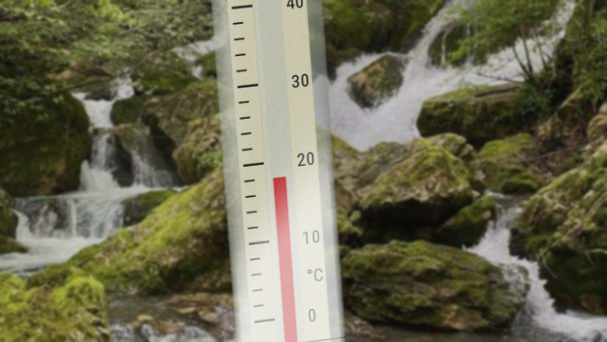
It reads 18; °C
